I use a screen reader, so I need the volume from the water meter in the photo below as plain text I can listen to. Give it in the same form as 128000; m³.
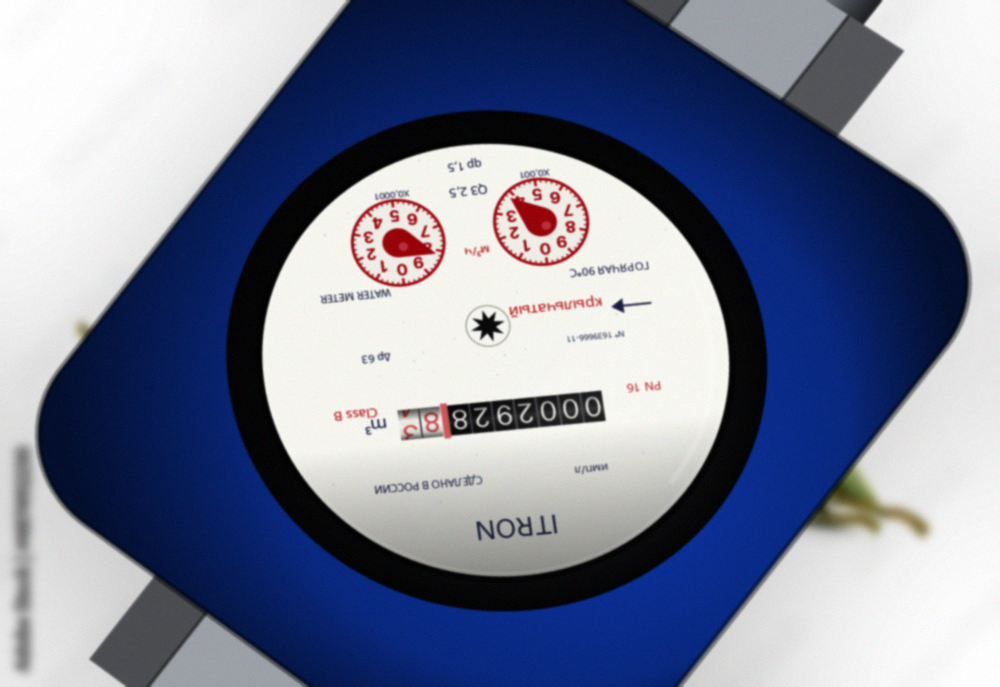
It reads 2928.8338; m³
